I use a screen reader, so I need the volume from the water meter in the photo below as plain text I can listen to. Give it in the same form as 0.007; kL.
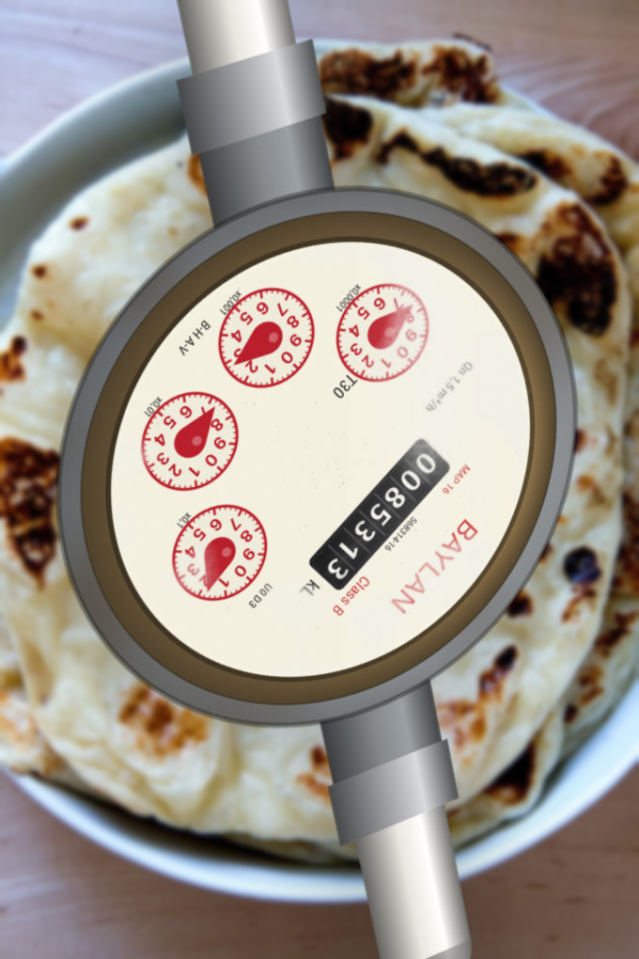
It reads 85313.1727; kL
